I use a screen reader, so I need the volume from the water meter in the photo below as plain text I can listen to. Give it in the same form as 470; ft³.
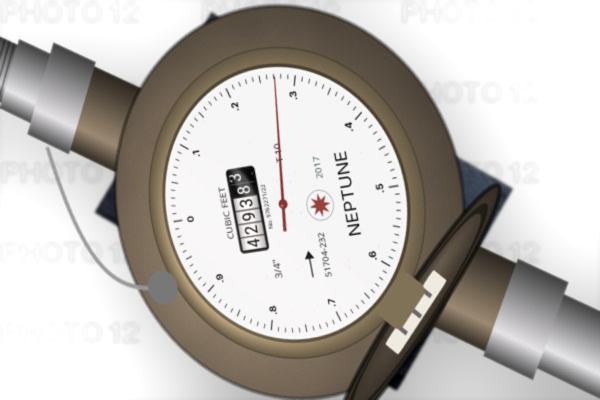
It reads 429383.27; ft³
